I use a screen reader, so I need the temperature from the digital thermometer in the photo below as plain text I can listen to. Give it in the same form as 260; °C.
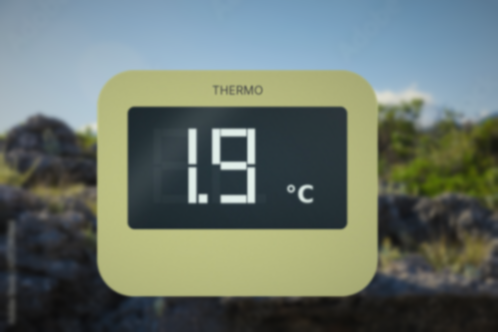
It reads 1.9; °C
